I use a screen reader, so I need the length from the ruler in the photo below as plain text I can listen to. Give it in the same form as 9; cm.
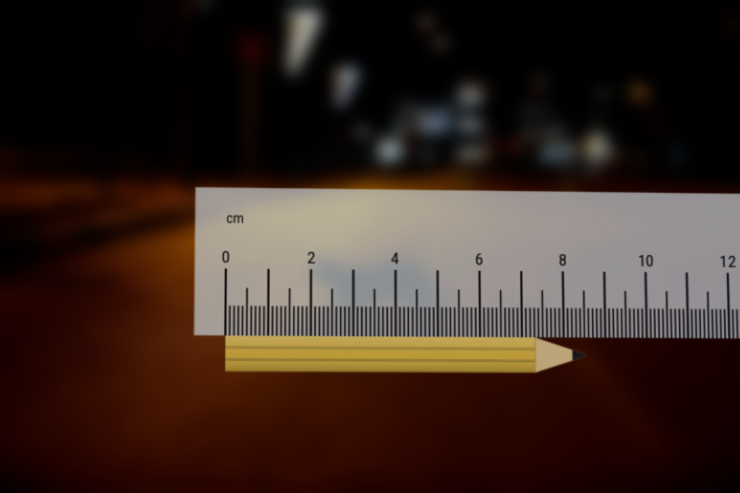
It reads 8.5; cm
